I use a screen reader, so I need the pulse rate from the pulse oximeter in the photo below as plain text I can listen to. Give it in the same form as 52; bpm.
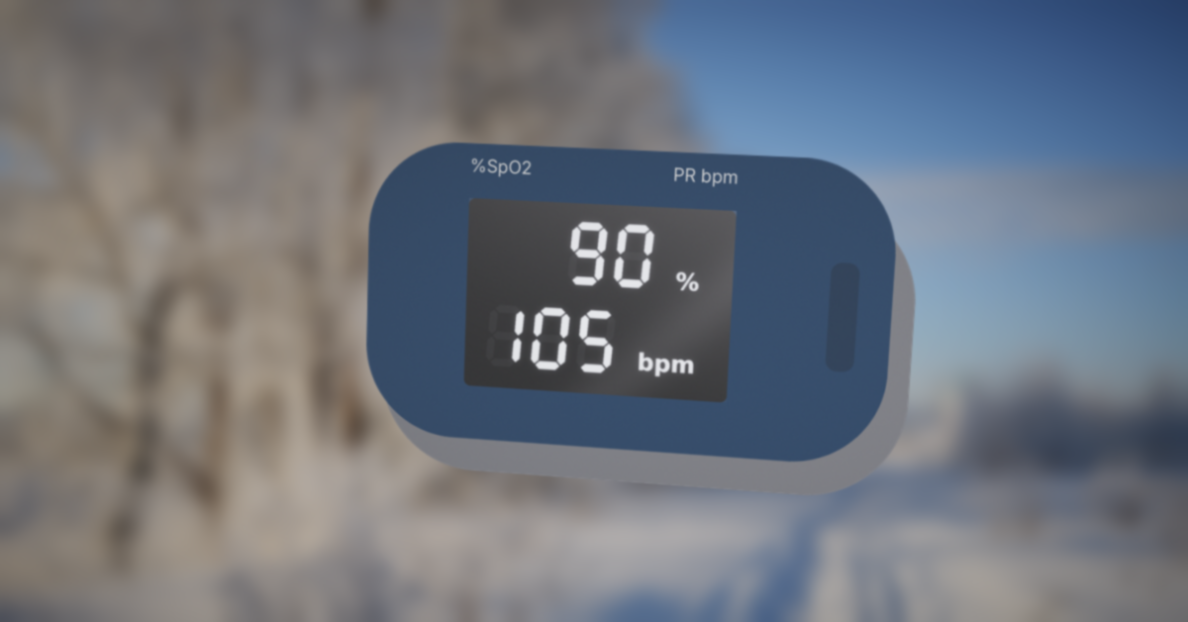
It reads 105; bpm
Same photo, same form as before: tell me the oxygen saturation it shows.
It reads 90; %
